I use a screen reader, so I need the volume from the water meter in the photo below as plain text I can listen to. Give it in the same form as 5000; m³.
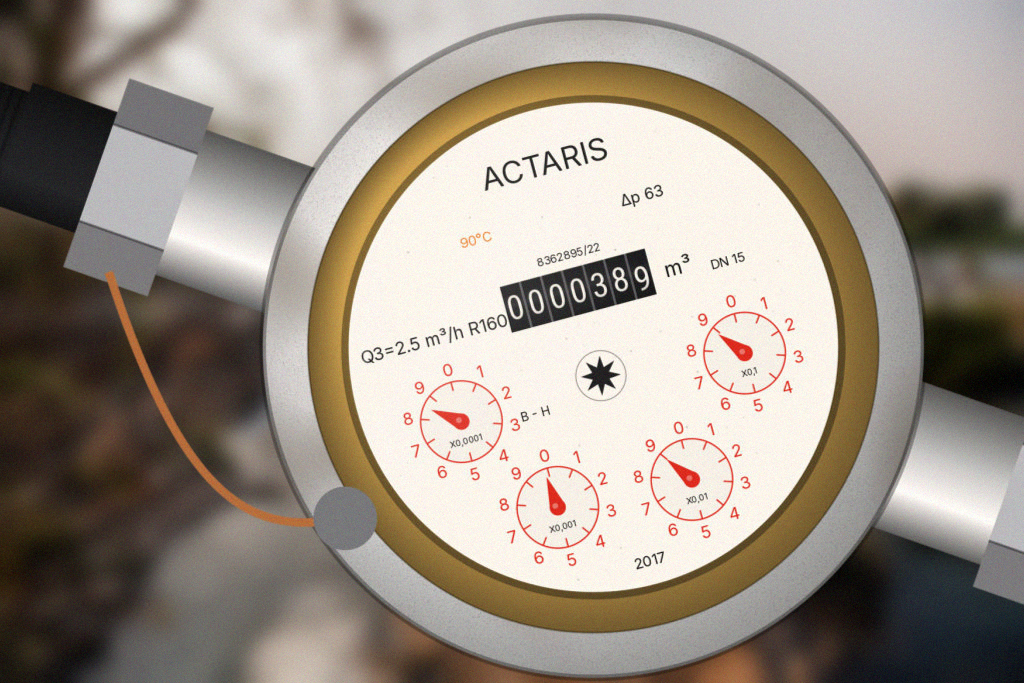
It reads 388.8898; m³
